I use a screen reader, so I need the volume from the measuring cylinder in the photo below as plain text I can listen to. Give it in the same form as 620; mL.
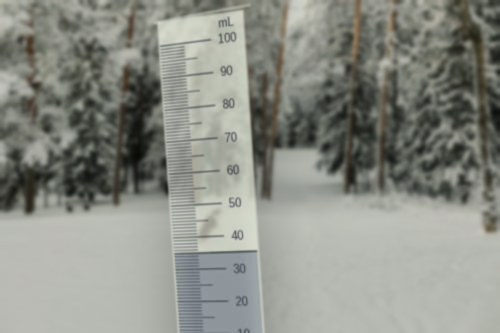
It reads 35; mL
